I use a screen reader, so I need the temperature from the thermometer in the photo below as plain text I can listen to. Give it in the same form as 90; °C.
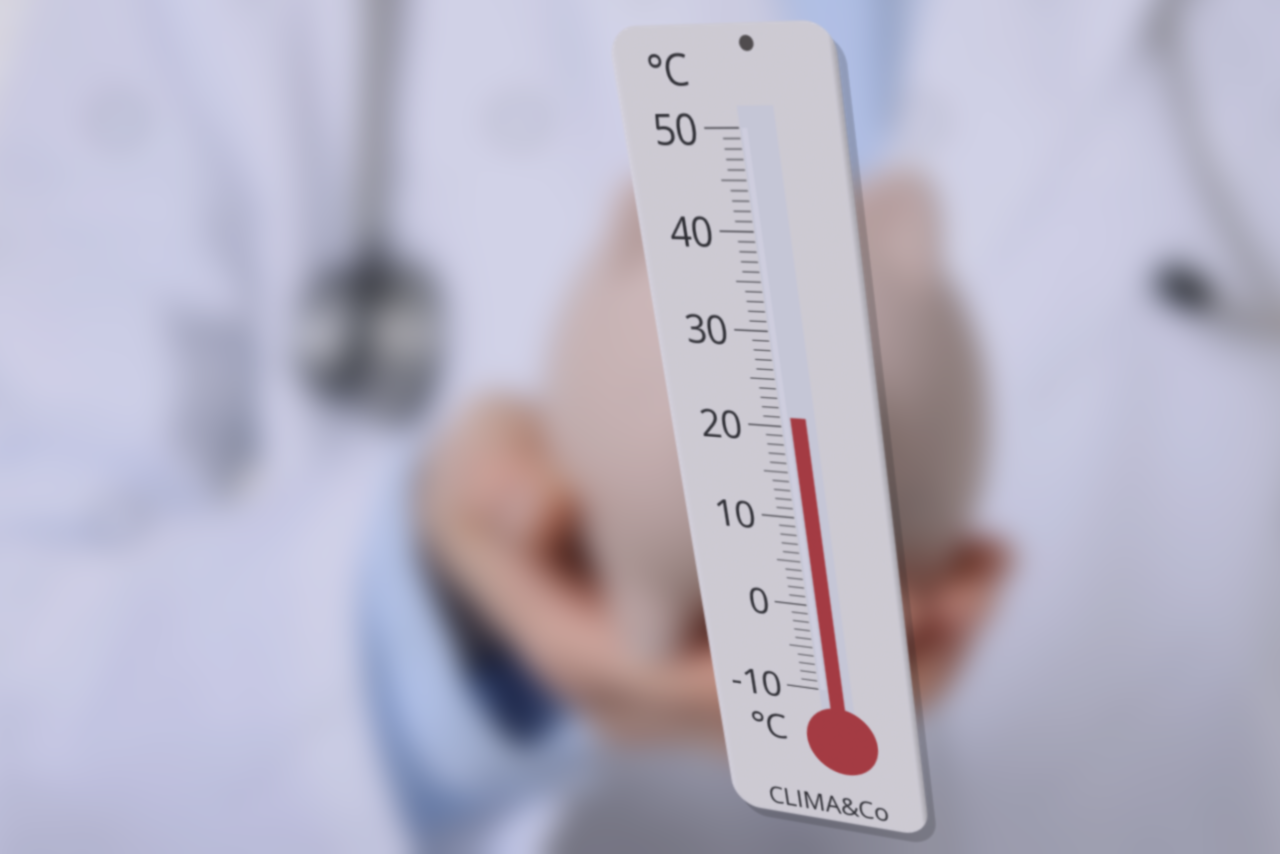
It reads 21; °C
